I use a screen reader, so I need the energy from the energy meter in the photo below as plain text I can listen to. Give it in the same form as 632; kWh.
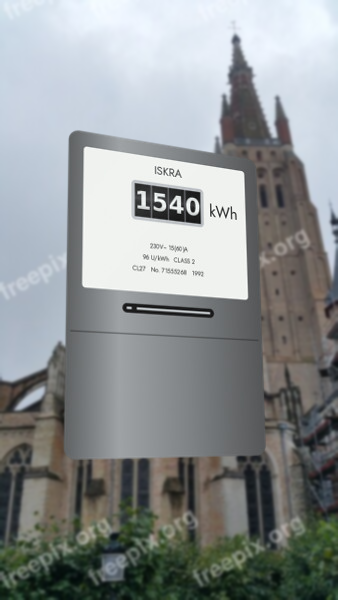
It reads 1540; kWh
